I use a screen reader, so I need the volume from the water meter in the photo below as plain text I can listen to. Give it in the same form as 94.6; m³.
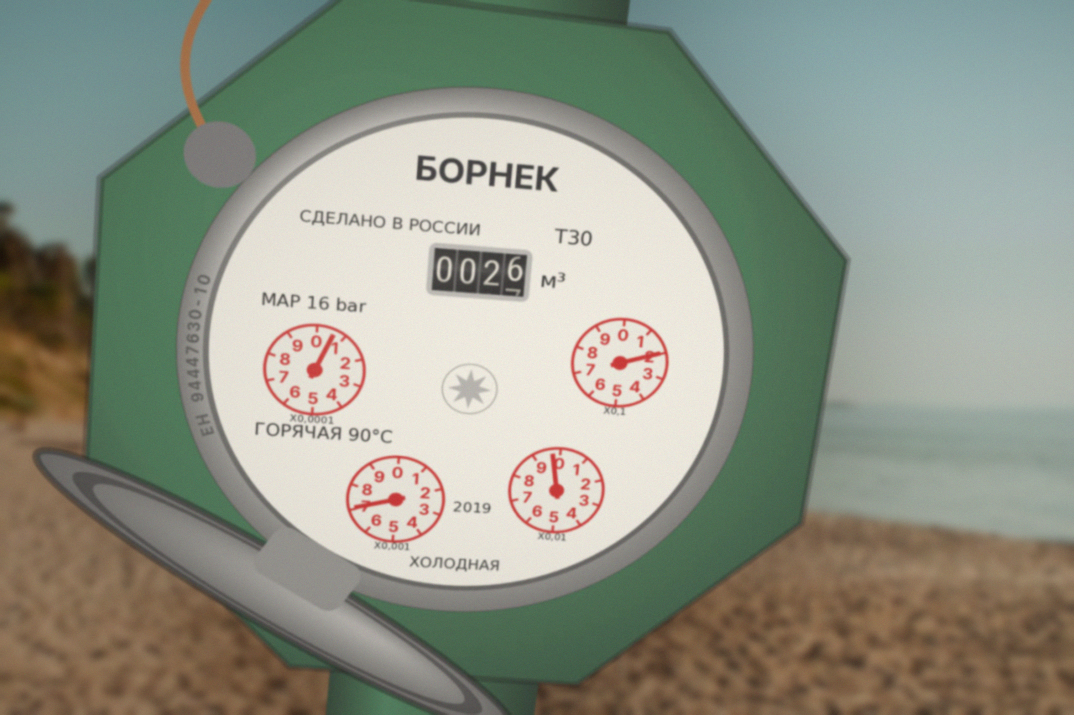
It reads 26.1970; m³
